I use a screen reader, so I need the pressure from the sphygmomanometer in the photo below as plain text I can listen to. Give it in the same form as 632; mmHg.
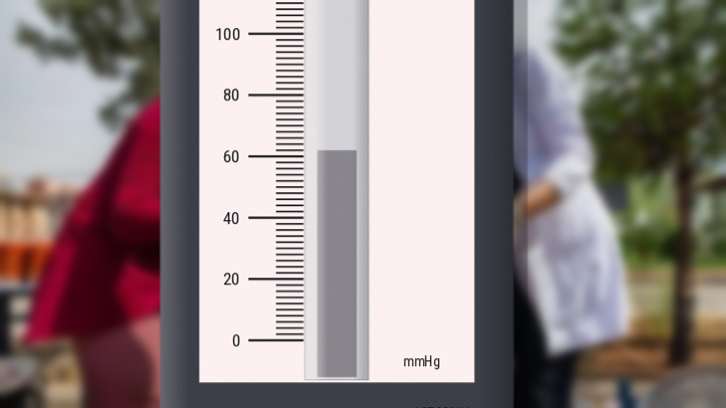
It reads 62; mmHg
